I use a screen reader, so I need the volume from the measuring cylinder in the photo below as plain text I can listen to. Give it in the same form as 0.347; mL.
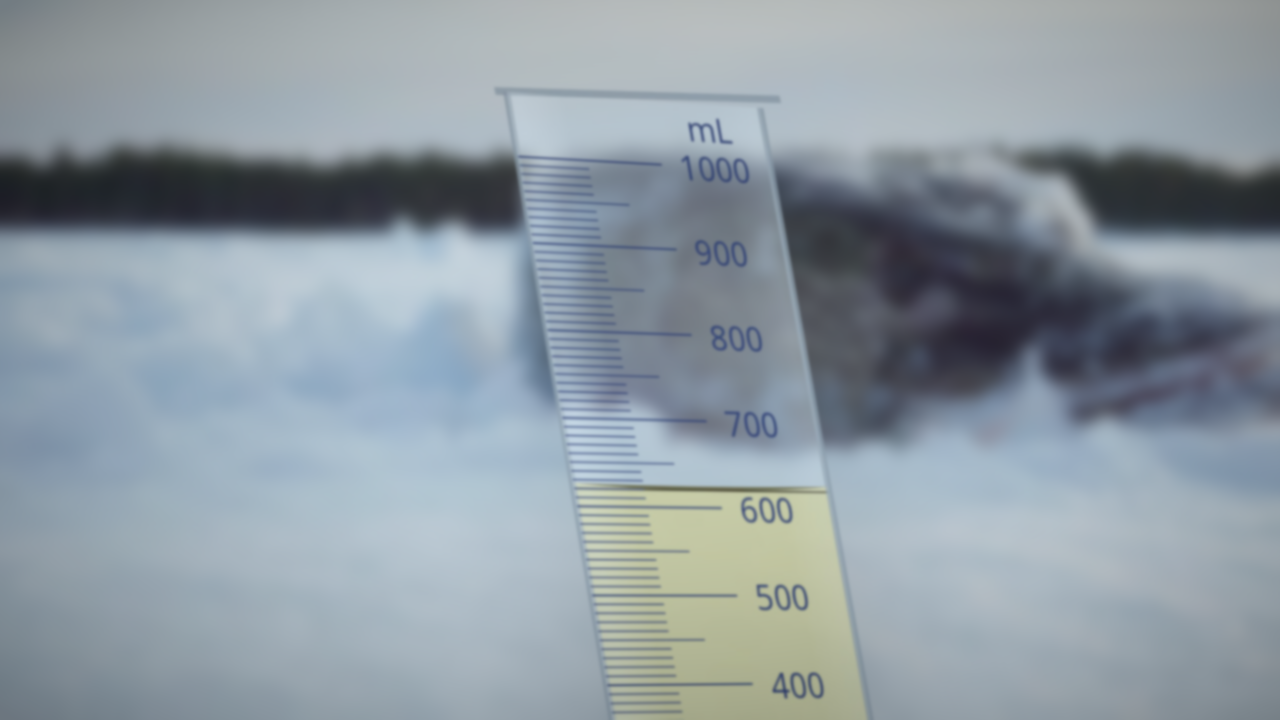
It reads 620; mL
